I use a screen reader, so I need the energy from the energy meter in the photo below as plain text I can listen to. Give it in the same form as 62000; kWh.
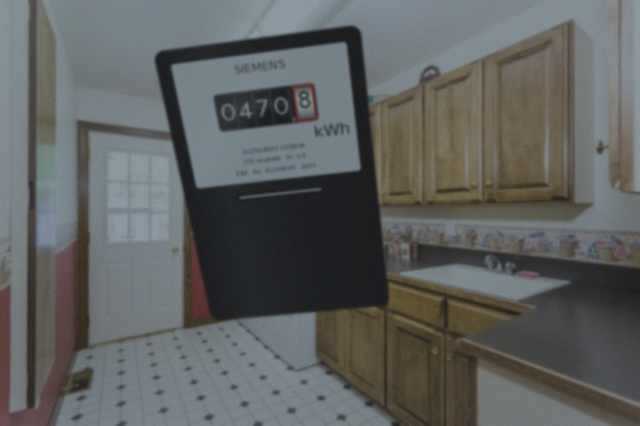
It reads 470.8; kWh
